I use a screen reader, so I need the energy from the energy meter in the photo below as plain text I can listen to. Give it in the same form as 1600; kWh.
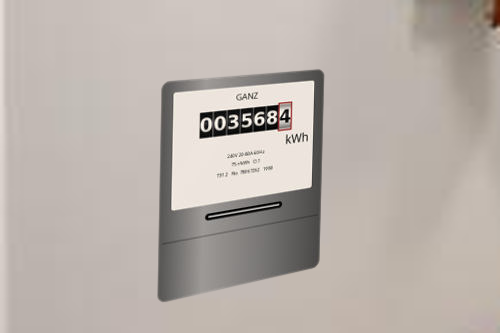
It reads 3568.4; kWh
